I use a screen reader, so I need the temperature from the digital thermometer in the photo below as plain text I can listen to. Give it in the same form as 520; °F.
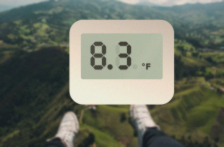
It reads 8.3; °F
